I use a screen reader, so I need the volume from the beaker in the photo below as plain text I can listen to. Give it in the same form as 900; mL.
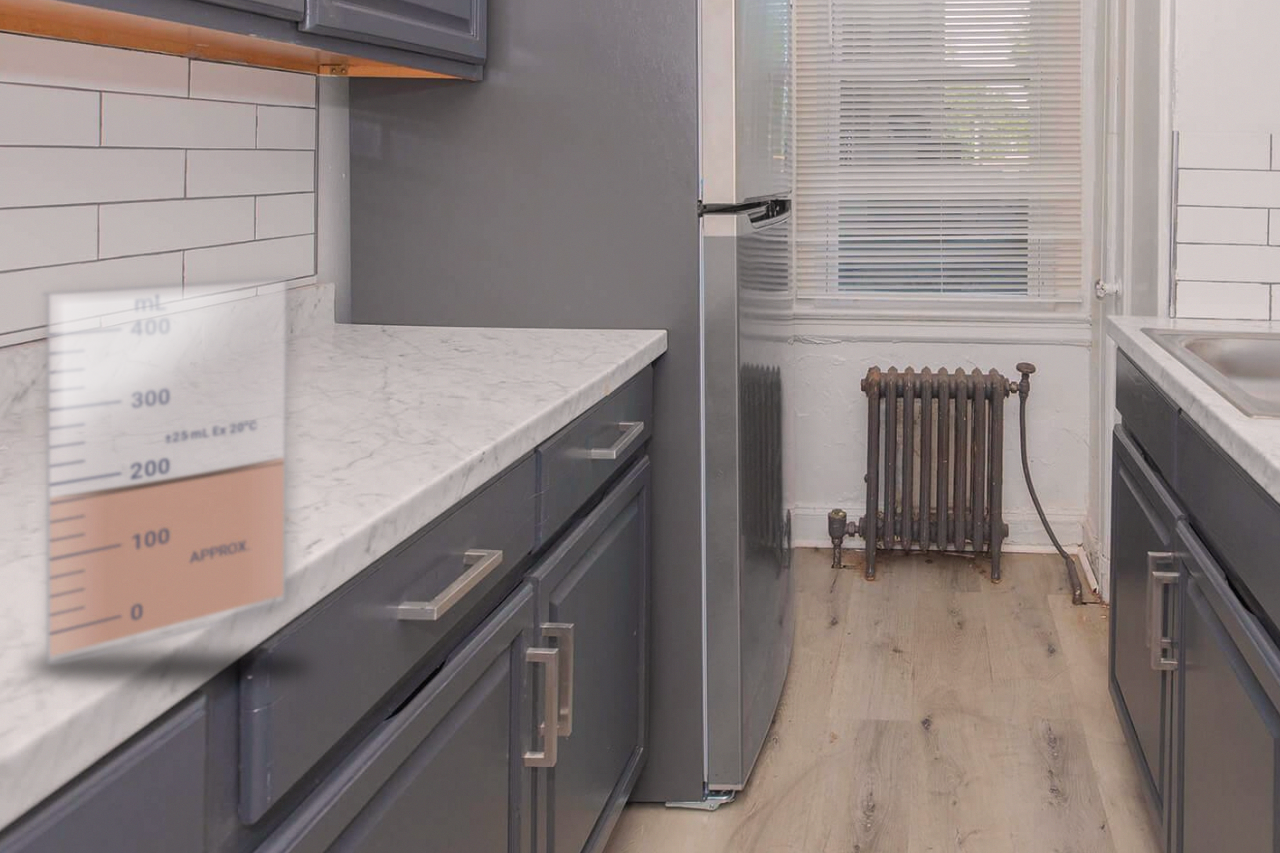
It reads 175; mL
